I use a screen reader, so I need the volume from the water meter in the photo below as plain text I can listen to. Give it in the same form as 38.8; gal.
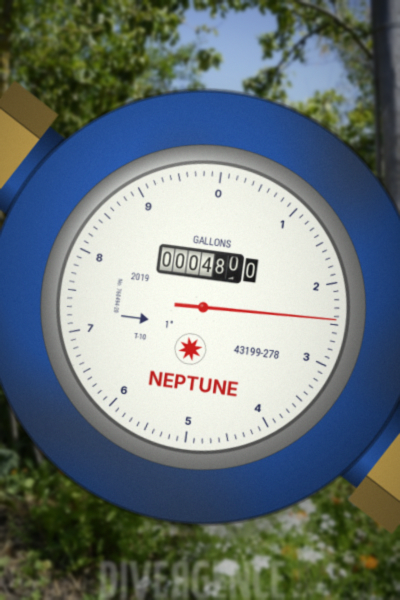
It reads 4802.4; gal
